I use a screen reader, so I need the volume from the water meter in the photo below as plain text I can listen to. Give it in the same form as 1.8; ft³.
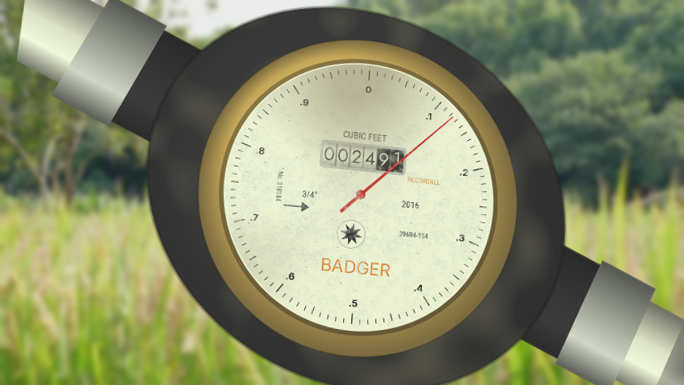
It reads 2491.12; ft³
